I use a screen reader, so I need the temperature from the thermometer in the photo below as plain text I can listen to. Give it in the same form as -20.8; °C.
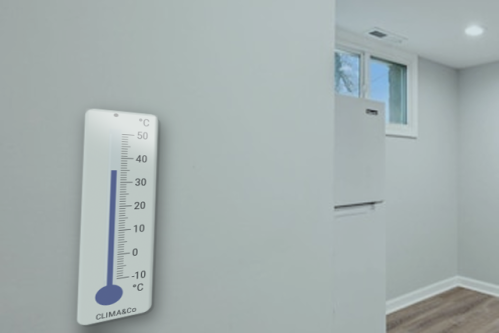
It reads 35; °C
